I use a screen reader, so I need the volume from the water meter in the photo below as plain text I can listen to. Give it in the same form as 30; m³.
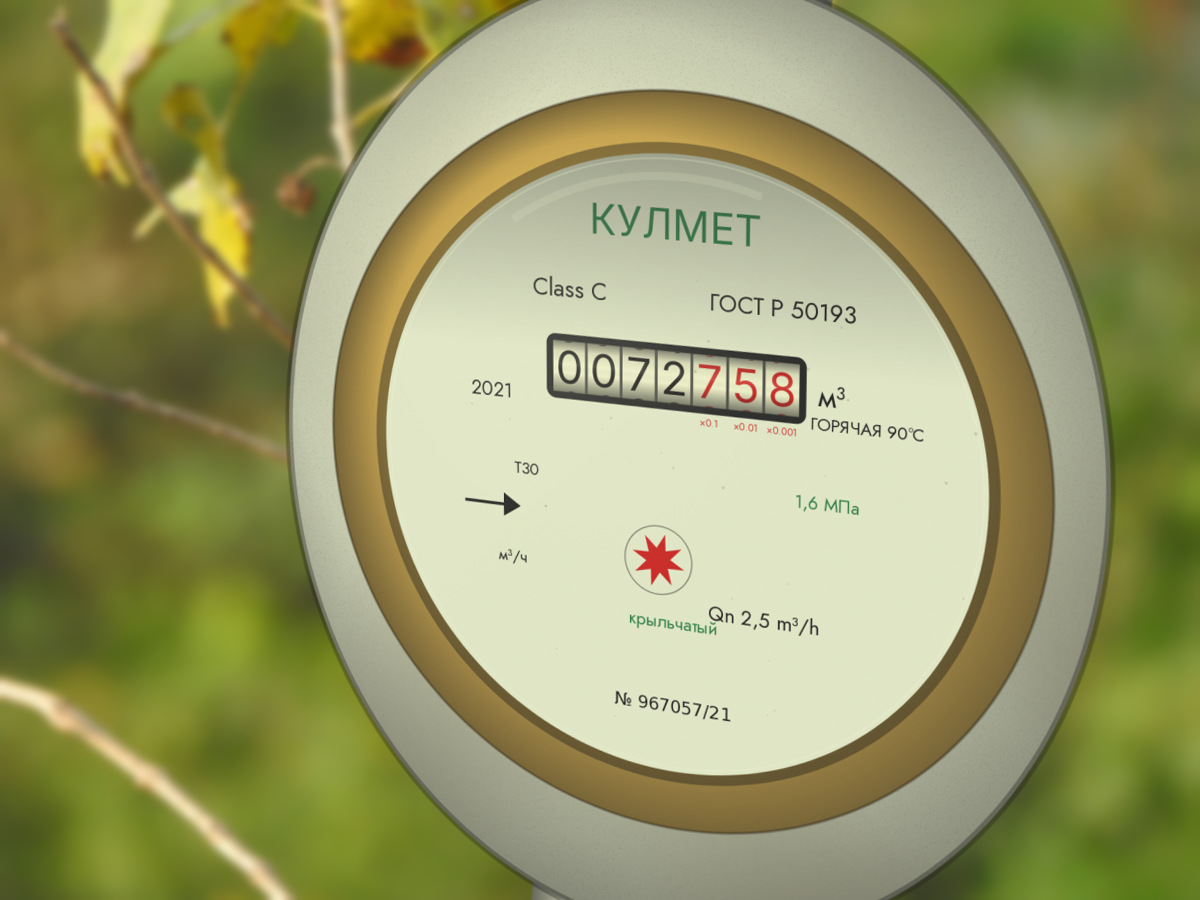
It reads 72.758; m³
